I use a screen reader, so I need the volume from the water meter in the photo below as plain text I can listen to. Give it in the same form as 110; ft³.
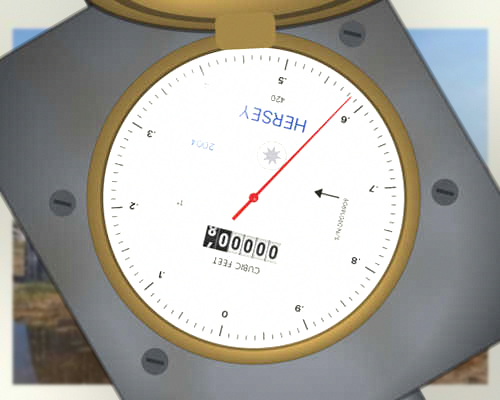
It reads 7.58; ft³
